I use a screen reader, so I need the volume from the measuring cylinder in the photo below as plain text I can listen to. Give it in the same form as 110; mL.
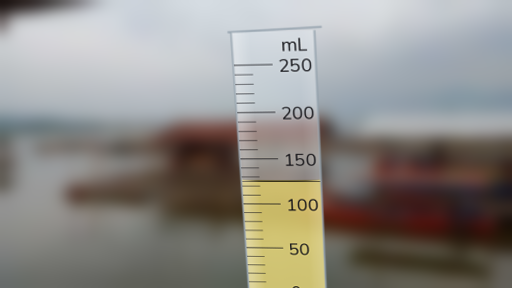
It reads 125; mL
